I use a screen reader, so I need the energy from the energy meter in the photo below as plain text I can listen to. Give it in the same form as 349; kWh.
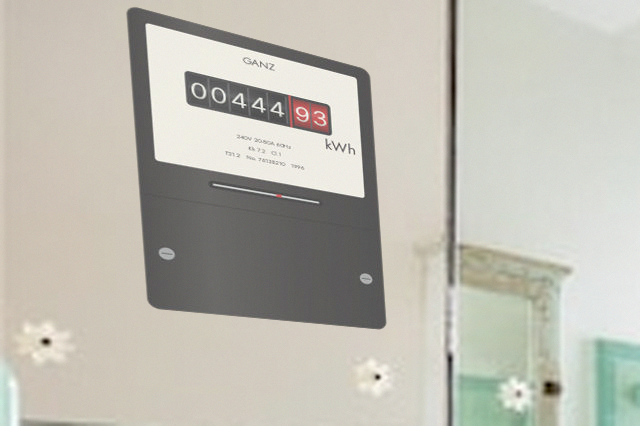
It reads 444.93; kWh
